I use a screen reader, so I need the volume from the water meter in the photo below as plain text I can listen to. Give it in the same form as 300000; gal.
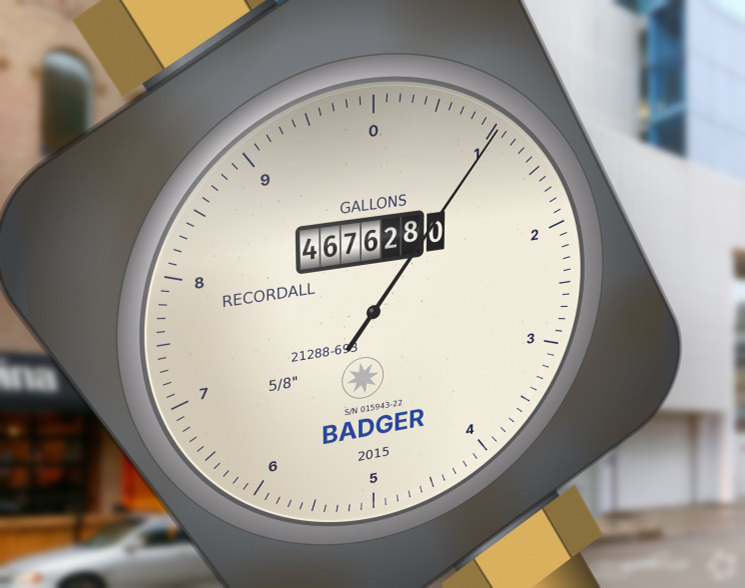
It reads 4676281.0; gal
